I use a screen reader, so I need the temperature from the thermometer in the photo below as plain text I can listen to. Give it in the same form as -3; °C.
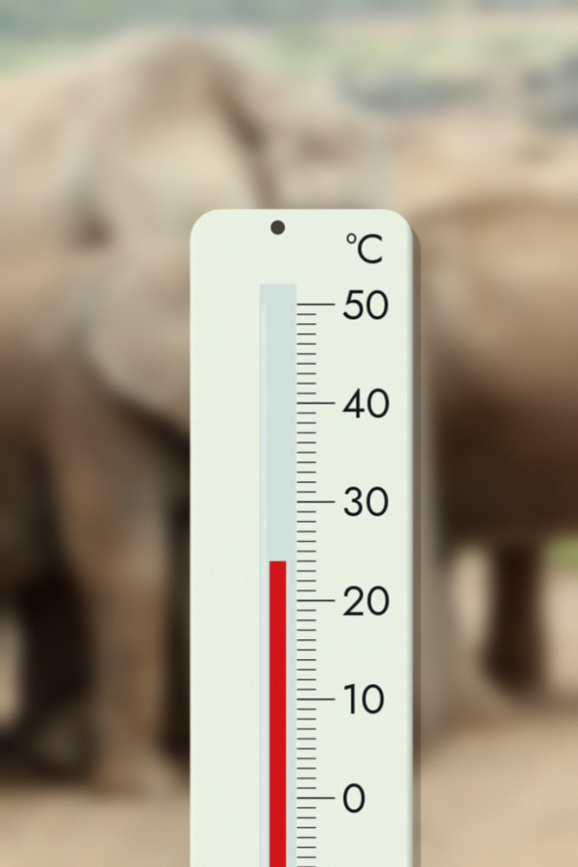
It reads 24; °C
